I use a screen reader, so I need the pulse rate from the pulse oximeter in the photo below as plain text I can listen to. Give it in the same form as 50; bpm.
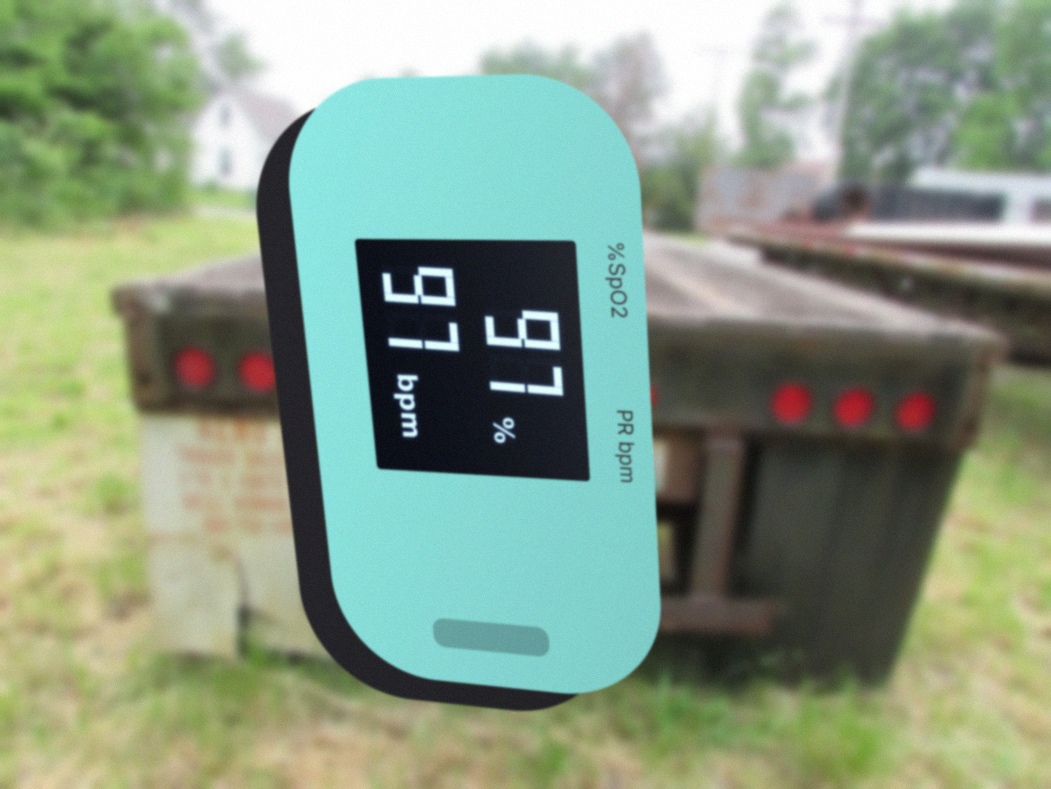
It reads 97; bpm
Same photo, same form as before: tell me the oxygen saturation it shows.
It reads 97; %
